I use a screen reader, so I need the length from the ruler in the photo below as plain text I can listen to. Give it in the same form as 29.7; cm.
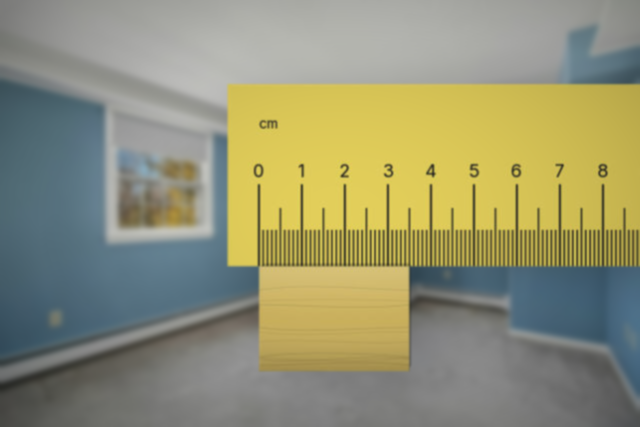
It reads 3.5; cm
